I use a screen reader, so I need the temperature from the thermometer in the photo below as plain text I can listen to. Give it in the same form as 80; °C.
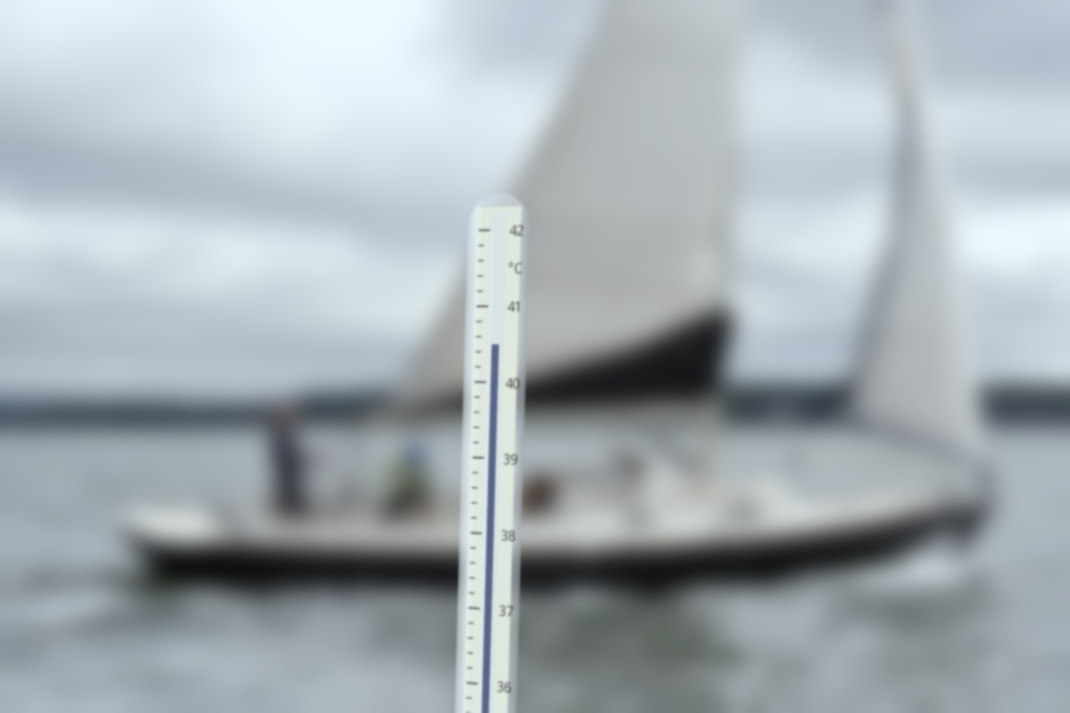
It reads 40.5; °C
